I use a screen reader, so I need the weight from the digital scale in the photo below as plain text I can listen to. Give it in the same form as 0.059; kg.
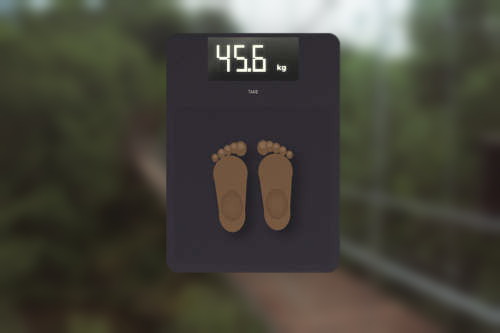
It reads 45.6; kg
